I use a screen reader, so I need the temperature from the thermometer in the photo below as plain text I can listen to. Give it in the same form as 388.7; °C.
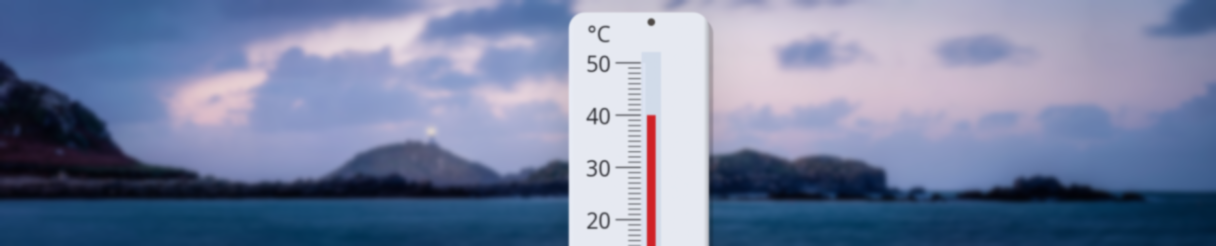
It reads 40; °C
